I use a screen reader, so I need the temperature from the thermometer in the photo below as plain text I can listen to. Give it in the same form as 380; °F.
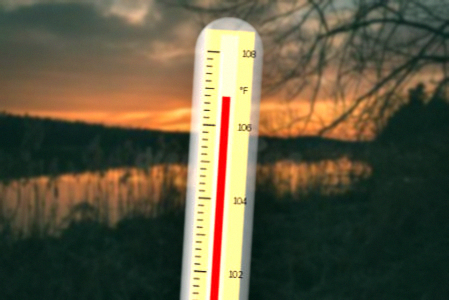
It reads 106.8; °F
